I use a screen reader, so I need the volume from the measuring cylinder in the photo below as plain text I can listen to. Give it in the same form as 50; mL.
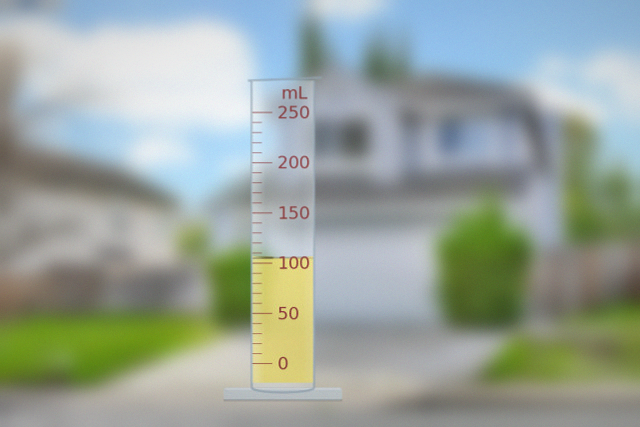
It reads 105; mL
